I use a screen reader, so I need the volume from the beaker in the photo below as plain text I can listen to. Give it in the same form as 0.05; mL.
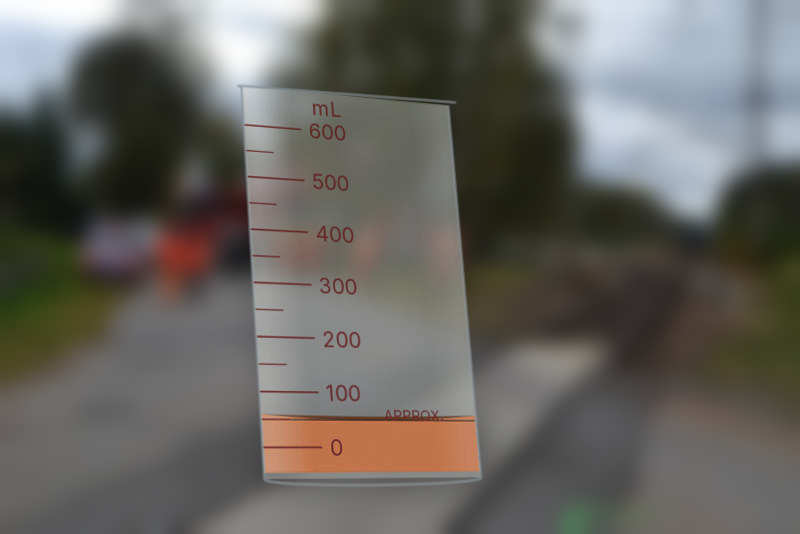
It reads 50; mL
